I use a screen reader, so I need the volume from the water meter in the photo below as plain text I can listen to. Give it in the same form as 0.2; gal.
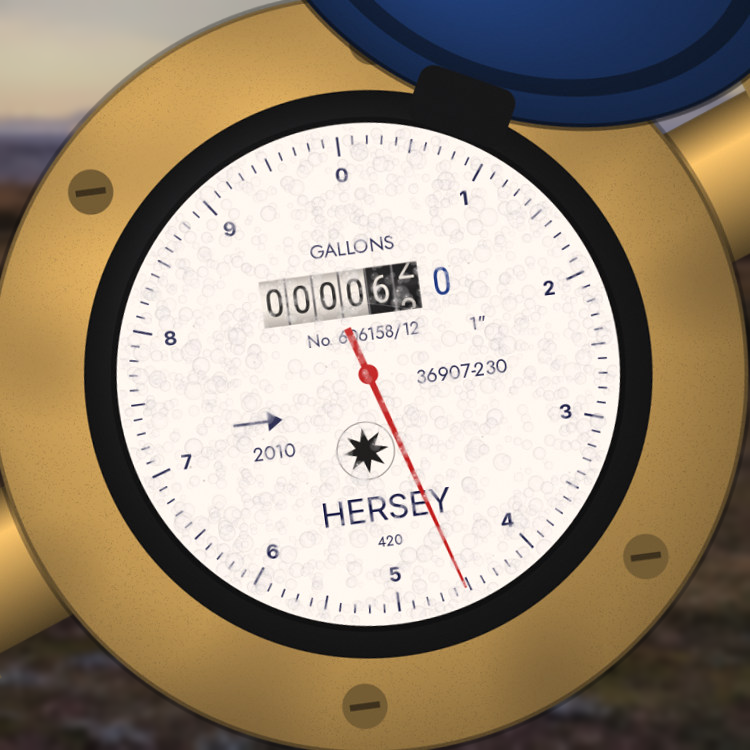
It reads 624.5; gal
